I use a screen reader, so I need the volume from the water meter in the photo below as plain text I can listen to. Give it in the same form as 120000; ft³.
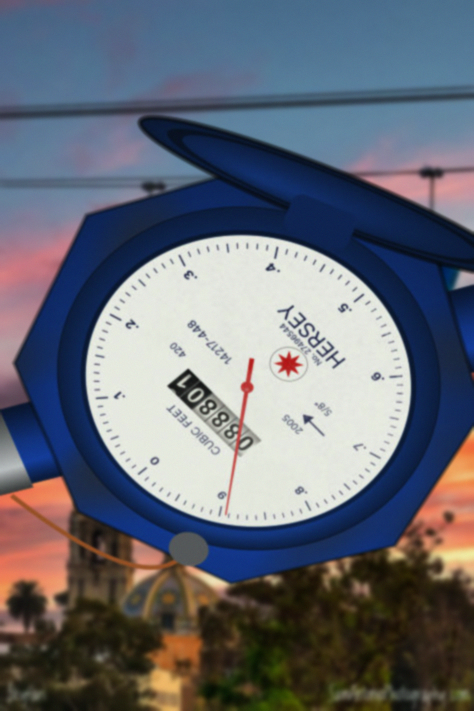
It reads 88800.89; ft³
